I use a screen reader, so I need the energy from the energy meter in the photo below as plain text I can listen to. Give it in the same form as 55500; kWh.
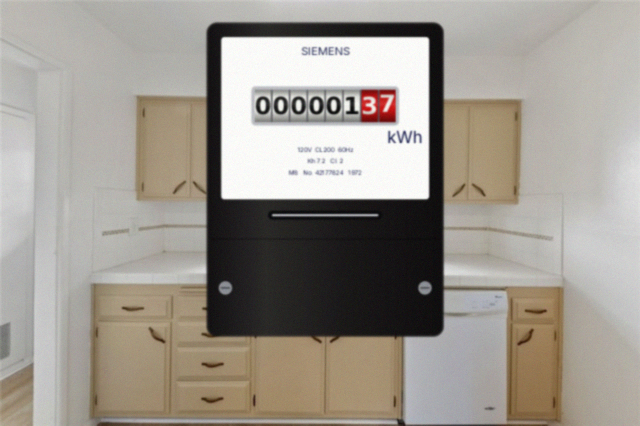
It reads 1.37; kWh
